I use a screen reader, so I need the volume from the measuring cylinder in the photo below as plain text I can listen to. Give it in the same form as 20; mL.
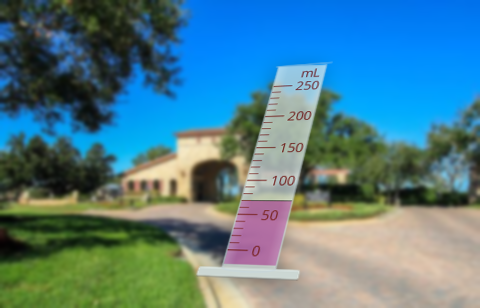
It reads 70; mL
